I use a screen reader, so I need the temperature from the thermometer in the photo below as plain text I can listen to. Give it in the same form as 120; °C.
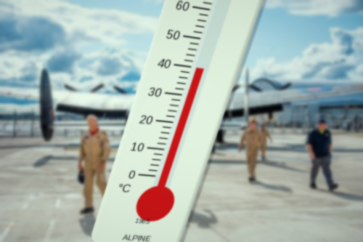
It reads 40; °C
